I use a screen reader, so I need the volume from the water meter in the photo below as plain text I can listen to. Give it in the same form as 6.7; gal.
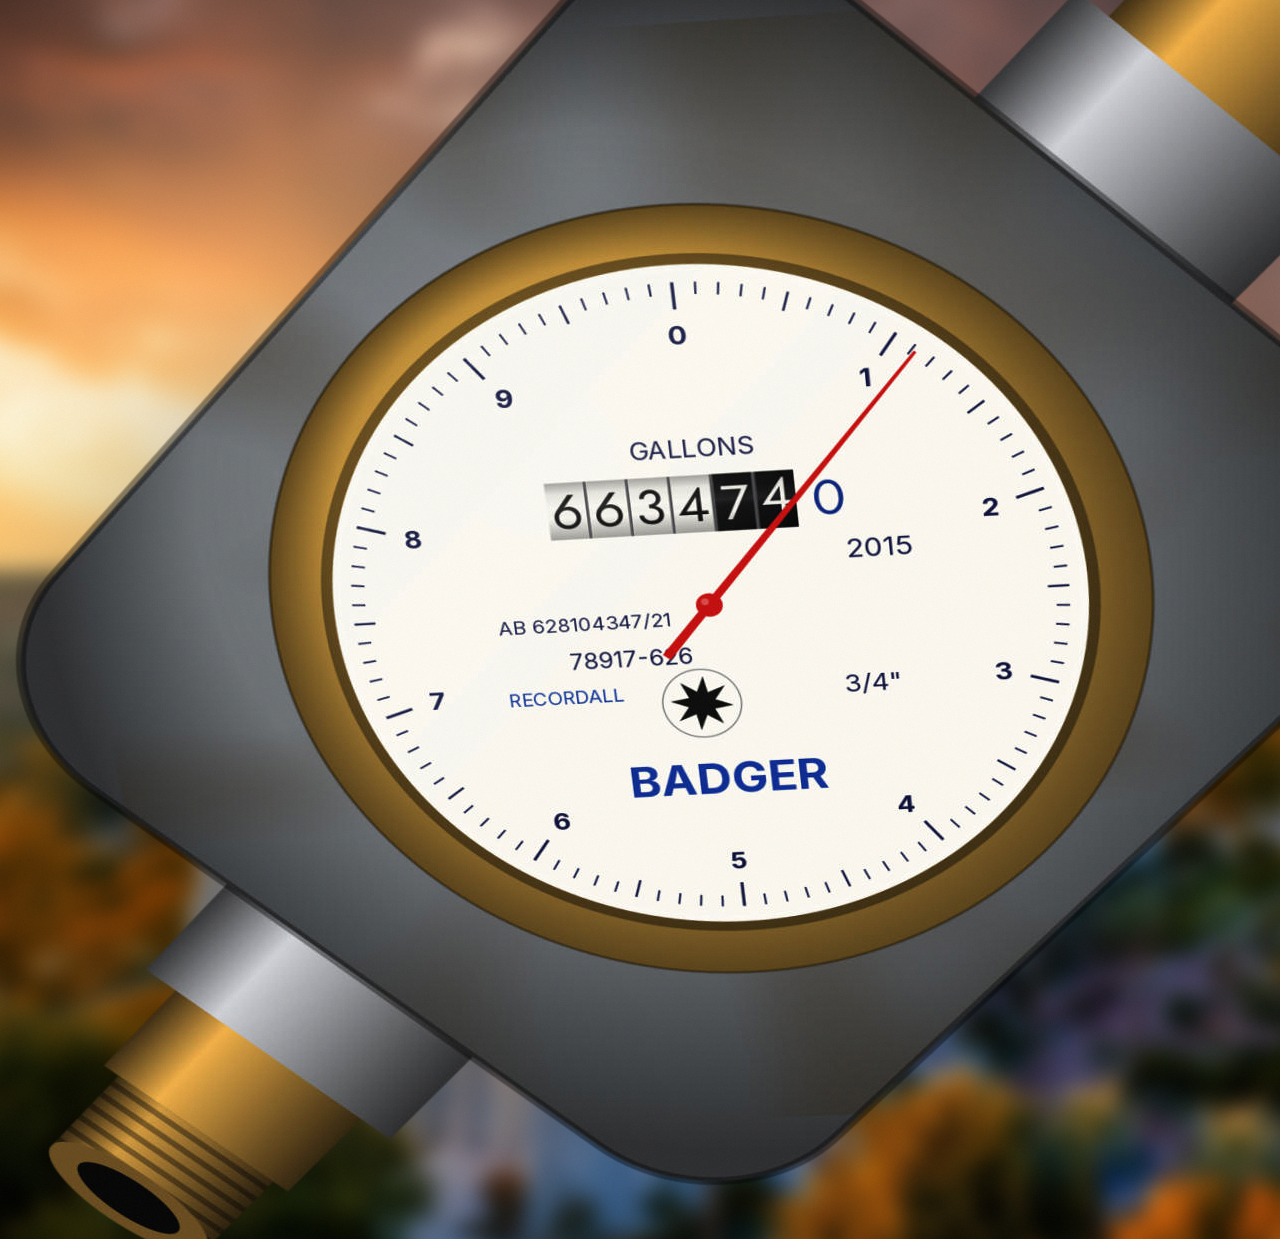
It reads 6634741.1; gal
